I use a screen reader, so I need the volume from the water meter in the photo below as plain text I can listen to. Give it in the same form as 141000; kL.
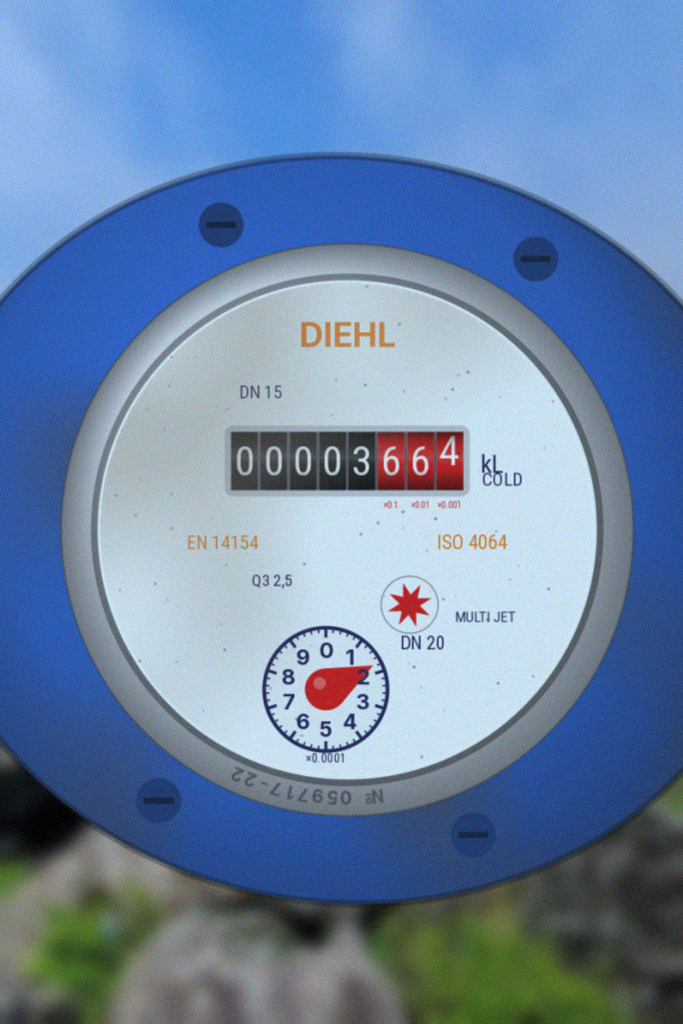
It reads 3.6641; kL
